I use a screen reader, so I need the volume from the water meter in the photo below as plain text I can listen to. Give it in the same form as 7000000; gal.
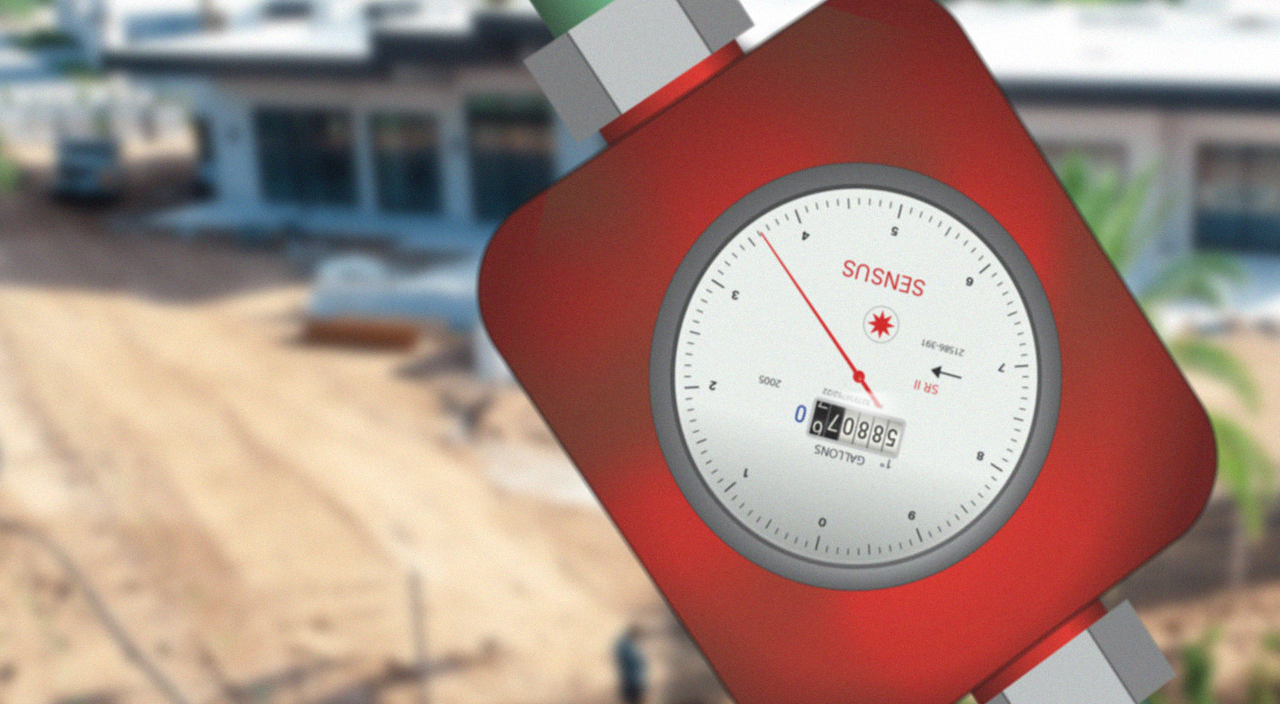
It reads 5880763.6; gal
